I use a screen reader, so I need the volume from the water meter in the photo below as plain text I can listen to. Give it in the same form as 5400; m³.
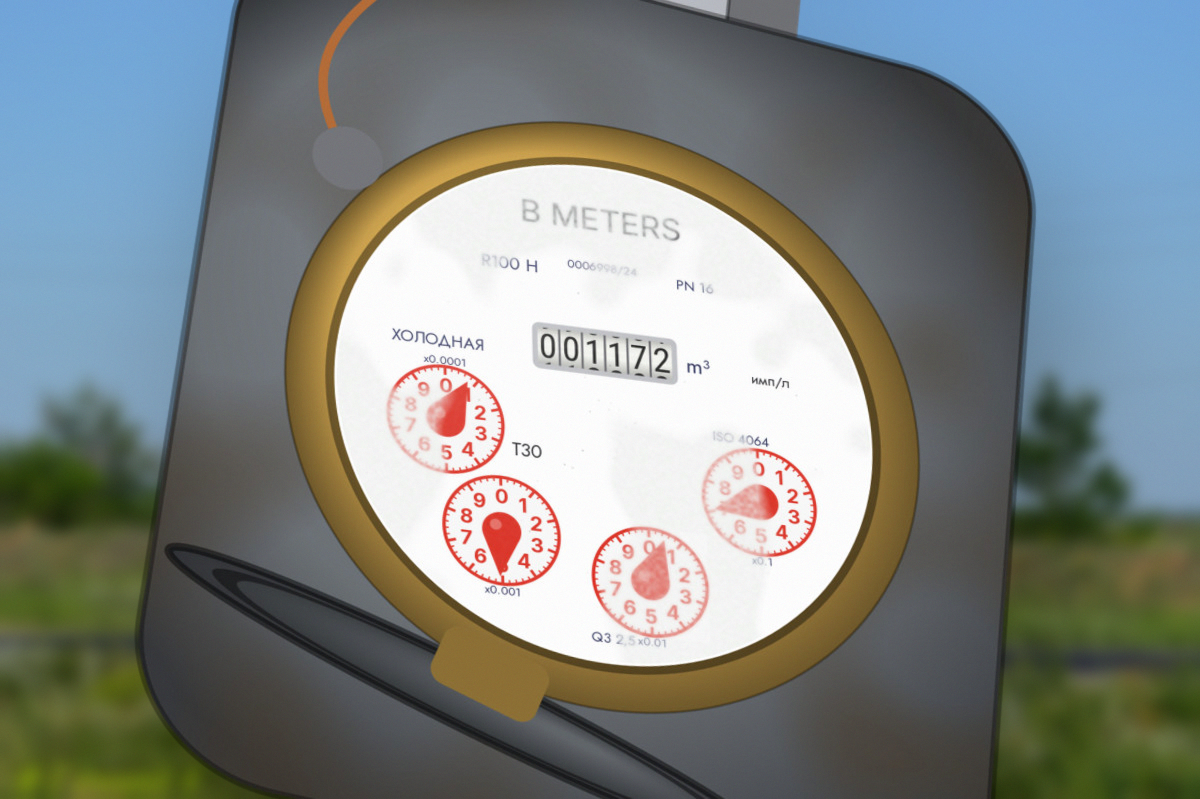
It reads 1172.7050; m³
